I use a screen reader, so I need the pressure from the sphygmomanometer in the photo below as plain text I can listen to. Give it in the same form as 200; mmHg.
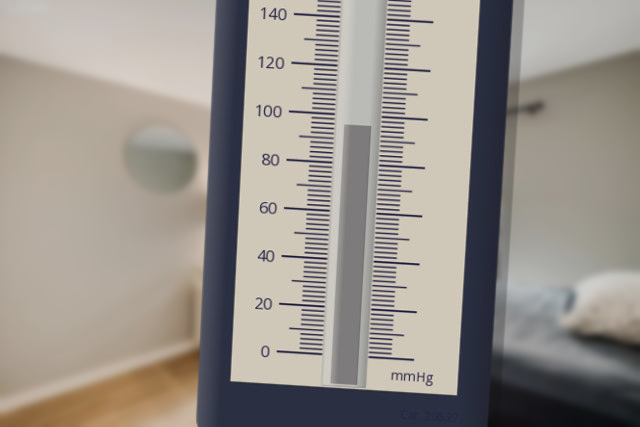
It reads 96; mmHg
